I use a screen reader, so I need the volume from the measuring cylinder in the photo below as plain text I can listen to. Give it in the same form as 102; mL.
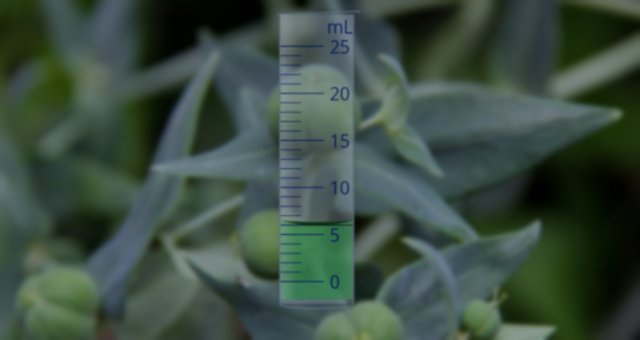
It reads 6; mL
